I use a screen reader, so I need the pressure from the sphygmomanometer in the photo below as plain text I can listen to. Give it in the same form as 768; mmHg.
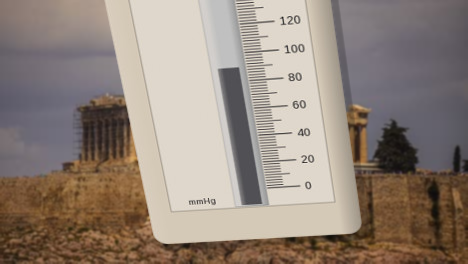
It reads 90; mmHg
